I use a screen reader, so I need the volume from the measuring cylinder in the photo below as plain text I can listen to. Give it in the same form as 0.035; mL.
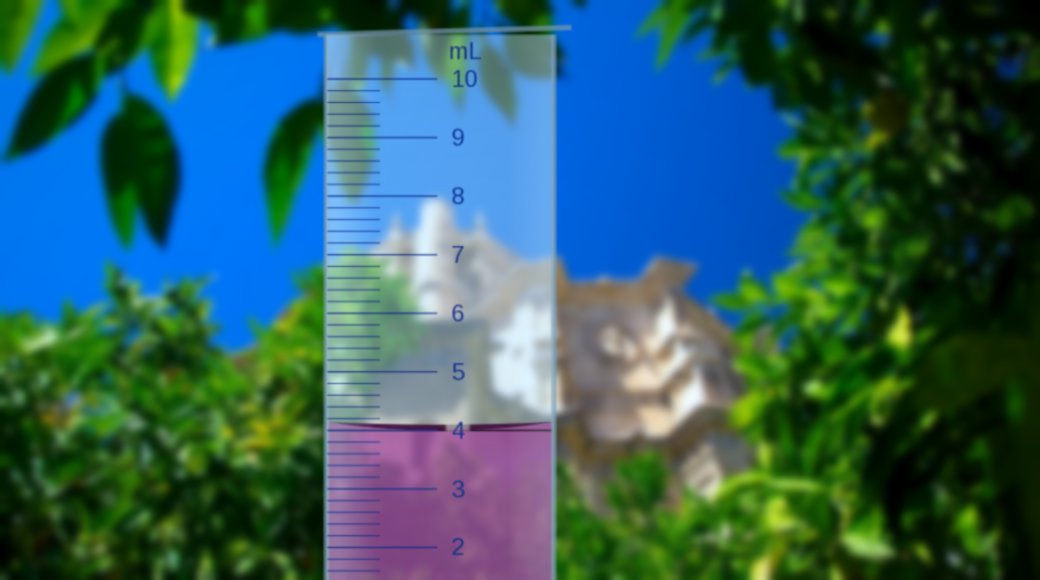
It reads 4; mL
